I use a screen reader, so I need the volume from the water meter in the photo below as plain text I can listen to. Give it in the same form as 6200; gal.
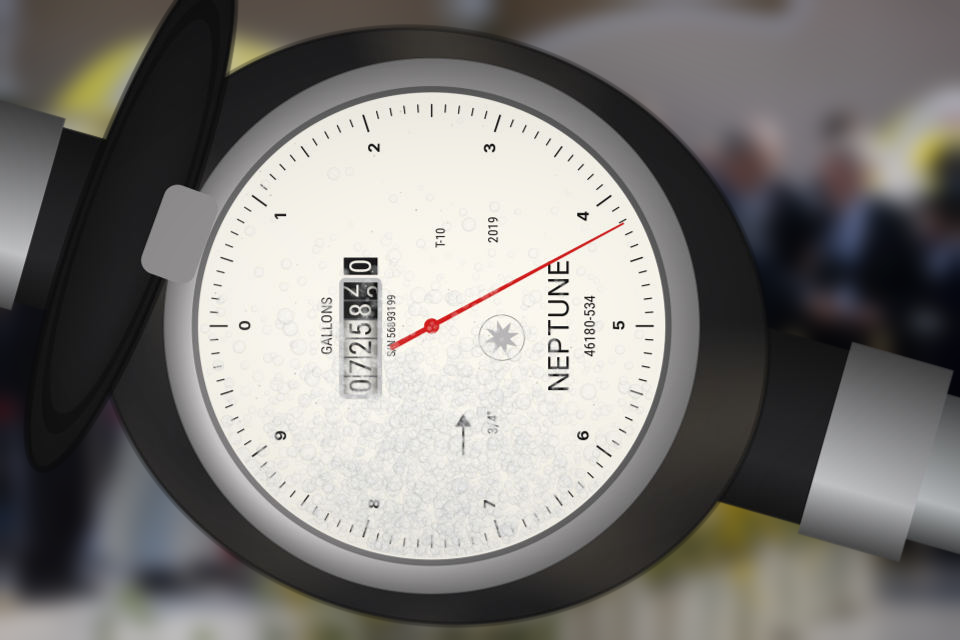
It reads 725824.2; gal
